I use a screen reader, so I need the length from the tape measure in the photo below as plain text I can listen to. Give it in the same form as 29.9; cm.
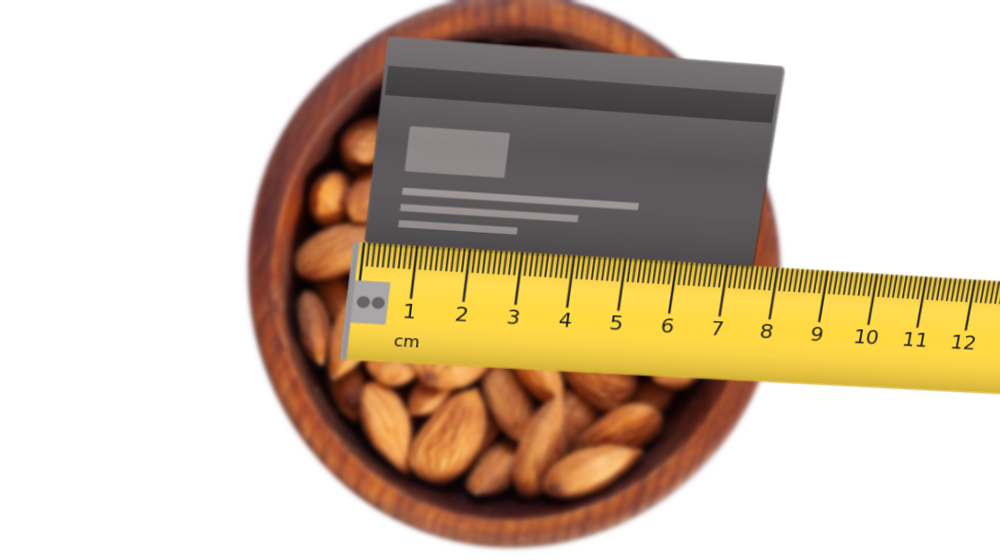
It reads 7.5; cm
